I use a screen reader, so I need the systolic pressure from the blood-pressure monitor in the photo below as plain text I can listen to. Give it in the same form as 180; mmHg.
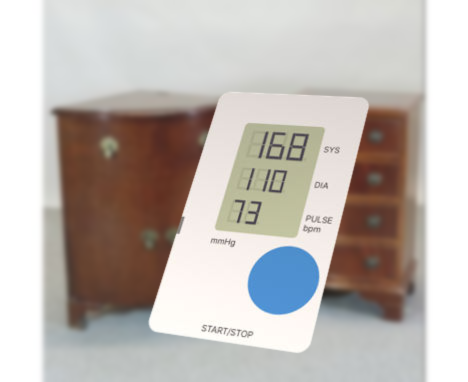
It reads 168; mmHg
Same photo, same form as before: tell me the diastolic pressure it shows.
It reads 110; mmHg
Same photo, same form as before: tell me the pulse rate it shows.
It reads 73; bpm
